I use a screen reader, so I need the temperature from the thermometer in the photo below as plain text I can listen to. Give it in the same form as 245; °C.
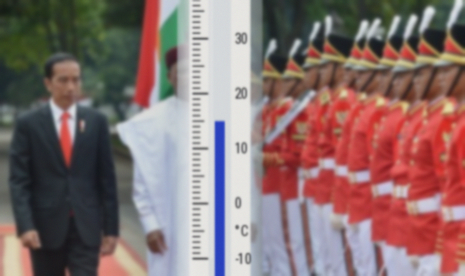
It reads 15; °C
